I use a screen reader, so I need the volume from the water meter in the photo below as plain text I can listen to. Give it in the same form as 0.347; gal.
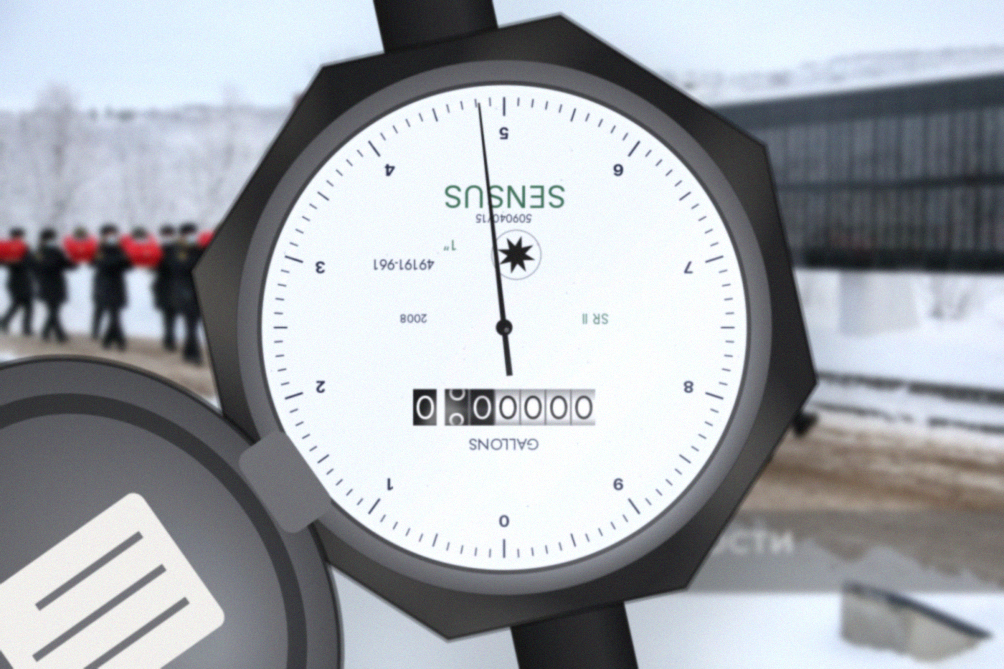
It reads 84.8; gal
